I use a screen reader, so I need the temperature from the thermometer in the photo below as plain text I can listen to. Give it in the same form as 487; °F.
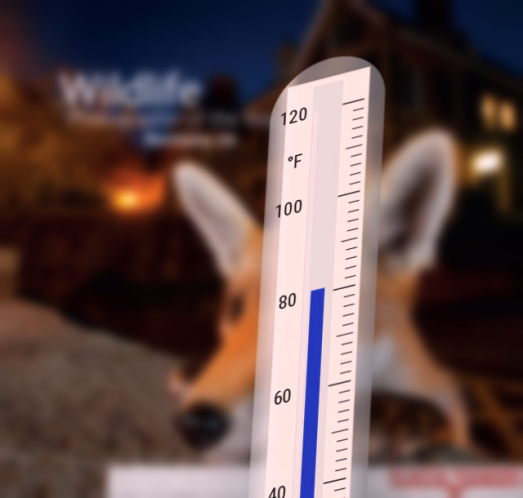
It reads 81; °F
